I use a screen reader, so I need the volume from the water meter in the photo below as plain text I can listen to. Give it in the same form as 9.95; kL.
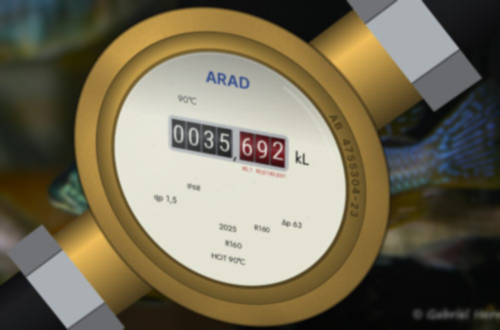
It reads 35.692; kL
